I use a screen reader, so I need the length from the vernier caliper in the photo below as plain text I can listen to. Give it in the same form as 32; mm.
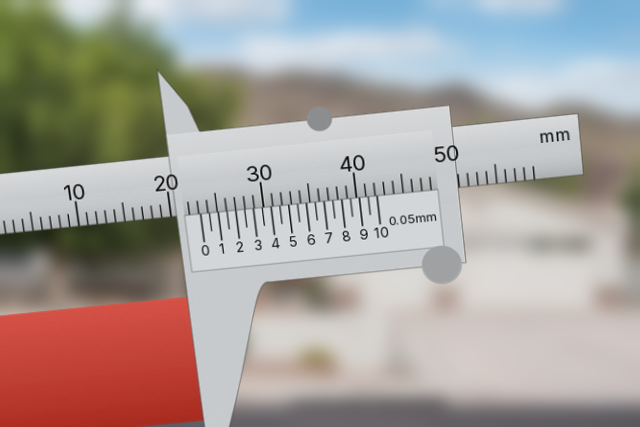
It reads 23.2; mm
